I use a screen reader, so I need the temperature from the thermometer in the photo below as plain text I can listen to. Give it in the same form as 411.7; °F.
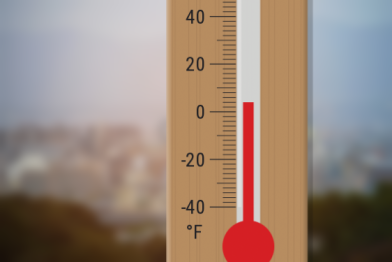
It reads 4; °F
